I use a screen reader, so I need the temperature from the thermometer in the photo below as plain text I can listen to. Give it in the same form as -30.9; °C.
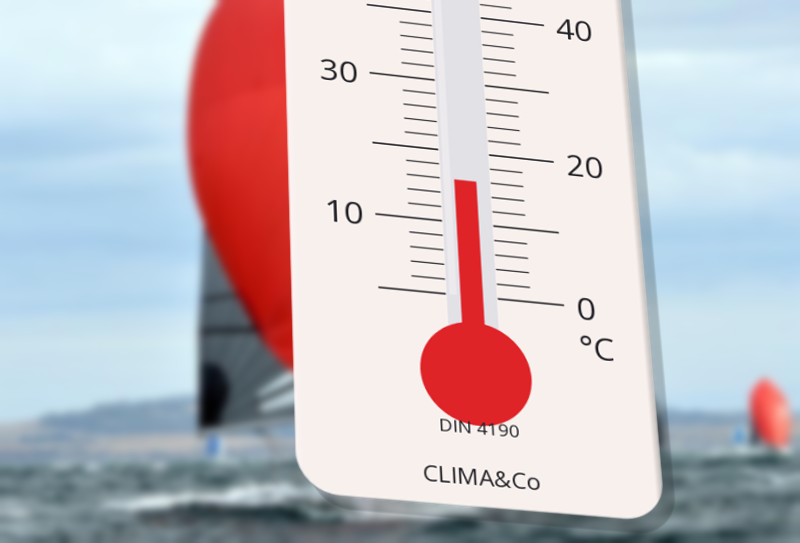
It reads 16; °C
